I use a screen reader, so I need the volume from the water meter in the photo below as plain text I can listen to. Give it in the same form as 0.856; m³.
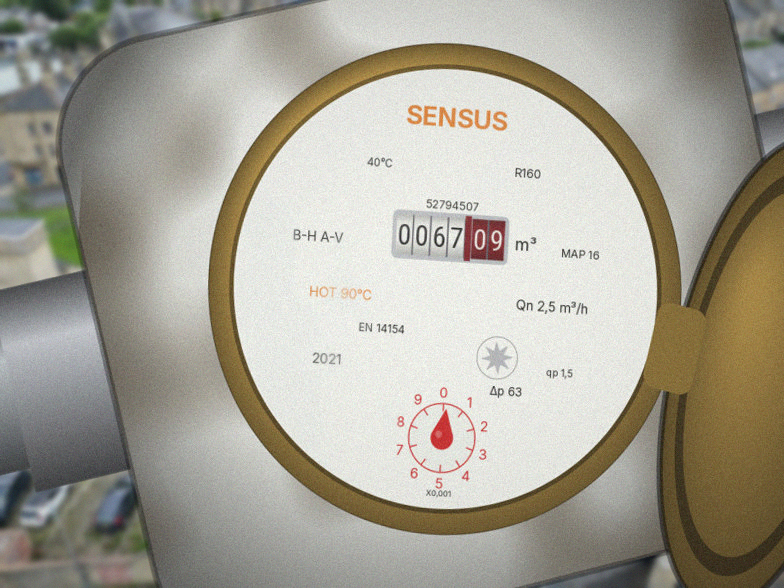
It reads 67.090; m³
